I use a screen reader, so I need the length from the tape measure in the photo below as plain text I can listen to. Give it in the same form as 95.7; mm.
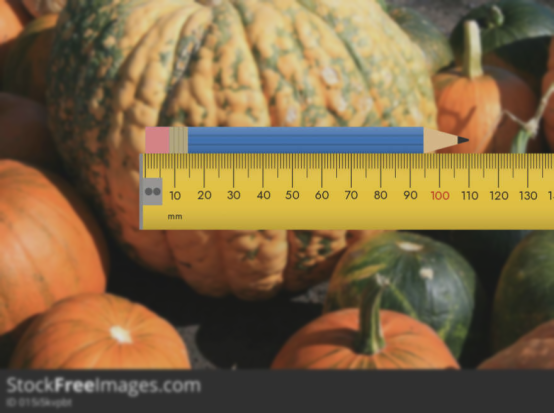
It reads 110; mm
